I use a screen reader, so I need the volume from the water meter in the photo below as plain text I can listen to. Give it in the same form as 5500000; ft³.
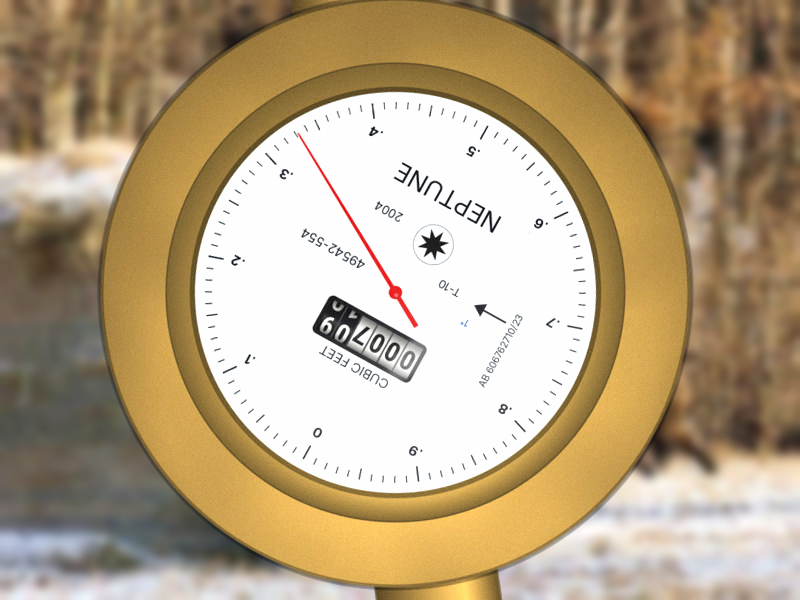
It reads 709.33; ft³
